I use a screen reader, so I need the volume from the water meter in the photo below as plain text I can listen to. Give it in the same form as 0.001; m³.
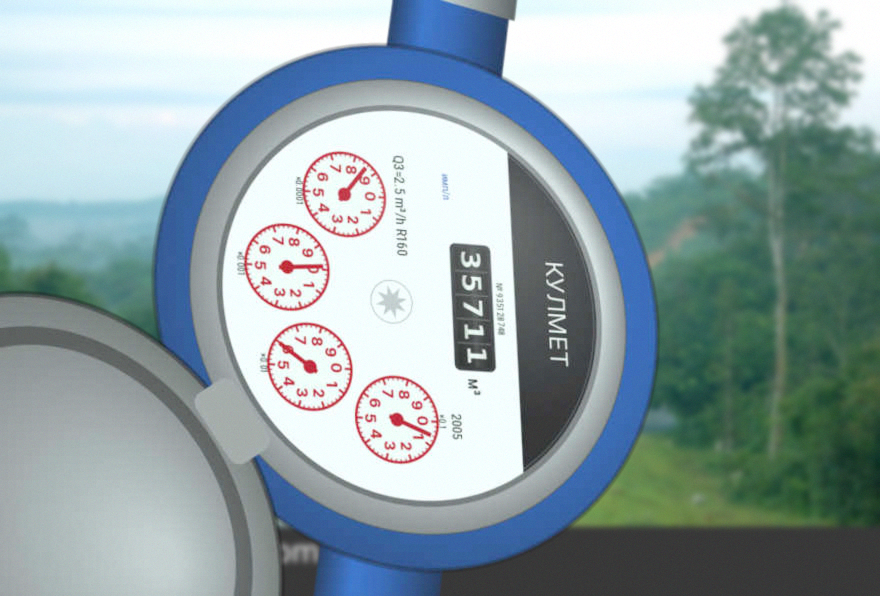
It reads 35711.0598; m³
